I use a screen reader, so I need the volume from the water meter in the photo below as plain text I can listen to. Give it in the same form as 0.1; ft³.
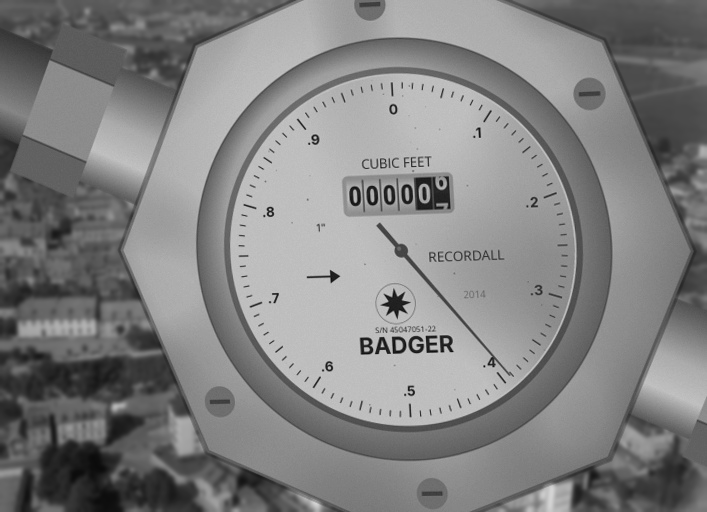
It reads 6.39; ft³
